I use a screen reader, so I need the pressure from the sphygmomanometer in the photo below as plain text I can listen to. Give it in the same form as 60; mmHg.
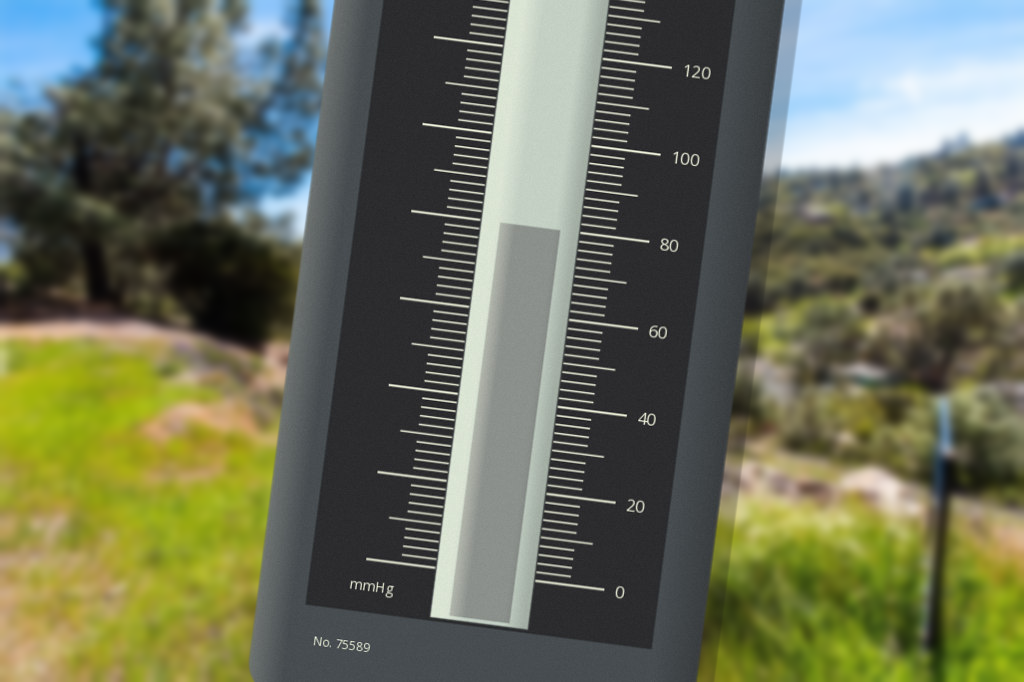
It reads 80; mmHg
